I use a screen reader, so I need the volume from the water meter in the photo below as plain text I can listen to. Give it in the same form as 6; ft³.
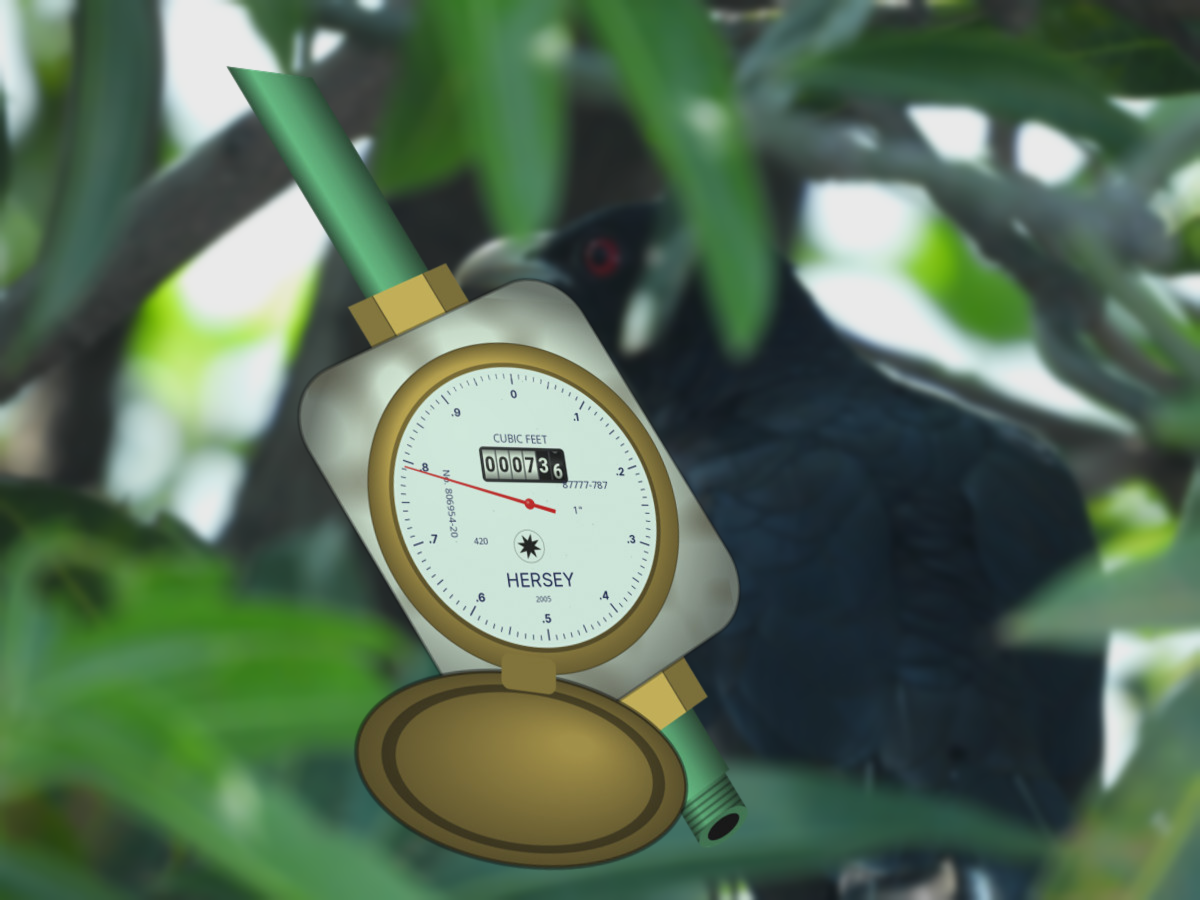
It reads 735.79; ft³
